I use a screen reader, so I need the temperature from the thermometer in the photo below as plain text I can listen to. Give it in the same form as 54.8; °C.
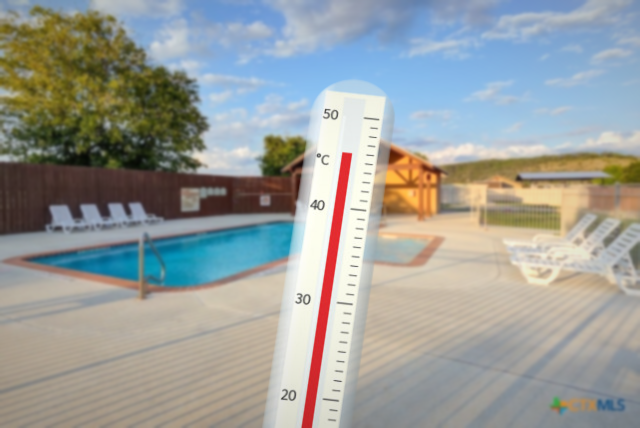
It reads 46; °C
